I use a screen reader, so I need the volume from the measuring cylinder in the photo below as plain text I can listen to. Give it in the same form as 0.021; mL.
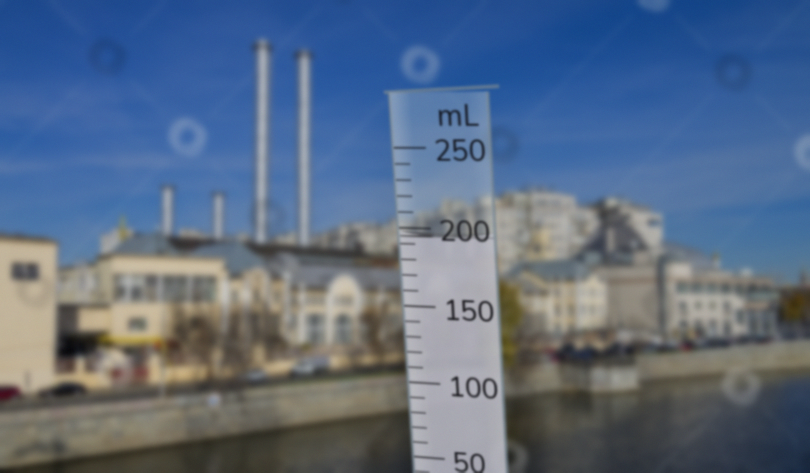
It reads 195; mL
